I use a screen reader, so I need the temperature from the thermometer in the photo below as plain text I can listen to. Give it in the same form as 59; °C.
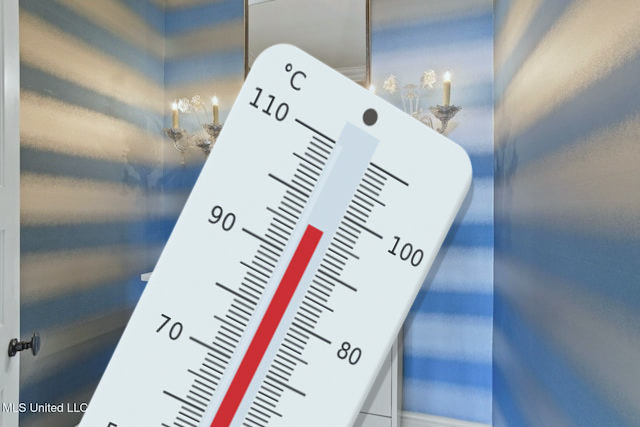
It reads 96; °C
